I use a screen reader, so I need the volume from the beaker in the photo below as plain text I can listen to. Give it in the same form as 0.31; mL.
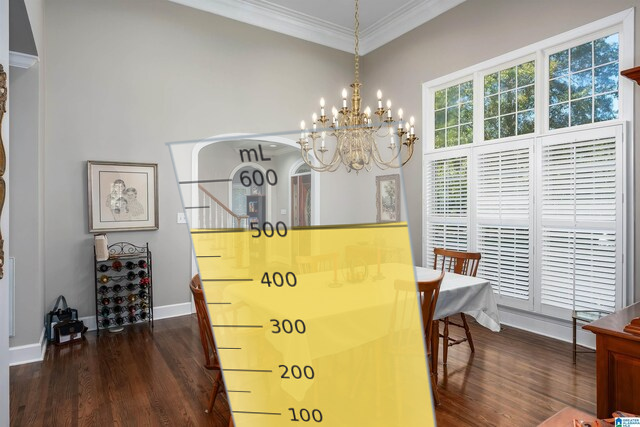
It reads 500; mL
